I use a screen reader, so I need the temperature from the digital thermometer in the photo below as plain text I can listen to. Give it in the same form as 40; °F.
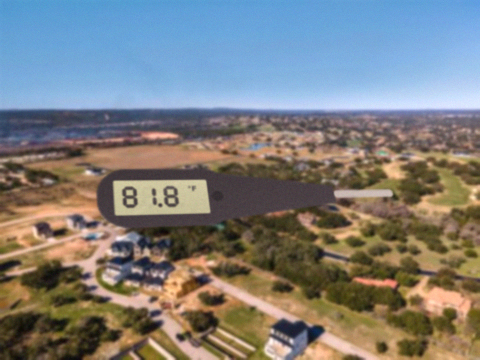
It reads 81.8; °F
